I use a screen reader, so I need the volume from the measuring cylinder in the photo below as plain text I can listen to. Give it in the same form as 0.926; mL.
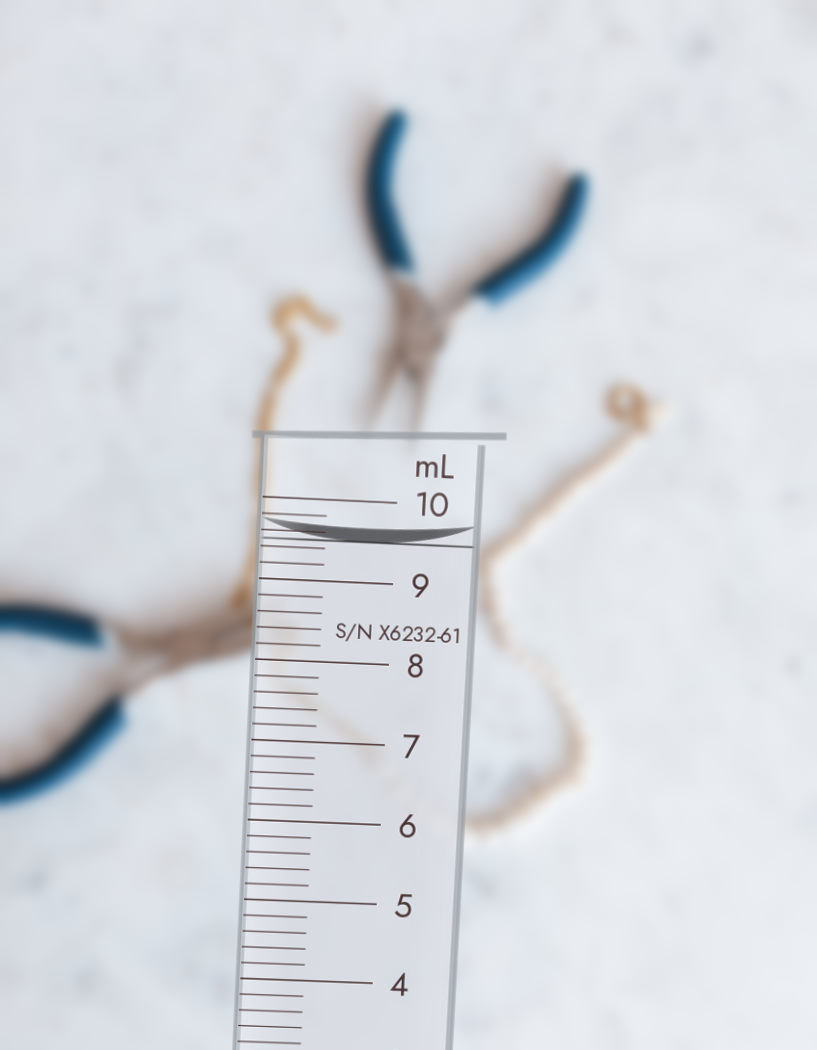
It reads 9.5; mL
